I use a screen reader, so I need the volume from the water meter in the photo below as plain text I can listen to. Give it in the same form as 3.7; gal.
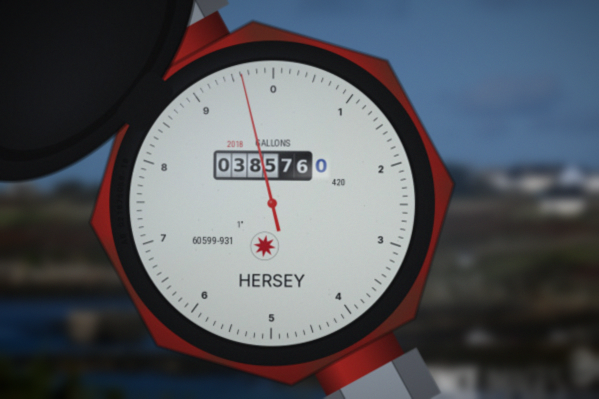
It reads 385759.6; gal
